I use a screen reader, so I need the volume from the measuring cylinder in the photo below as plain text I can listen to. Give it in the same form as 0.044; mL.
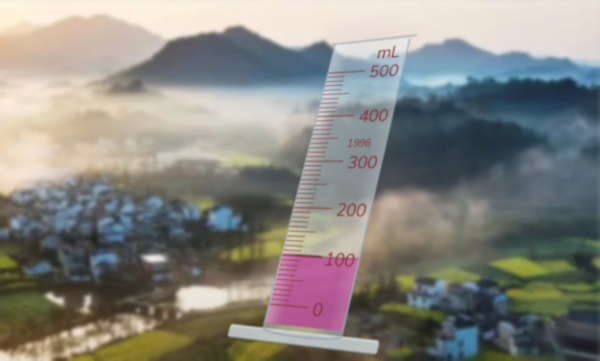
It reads 100; mL
